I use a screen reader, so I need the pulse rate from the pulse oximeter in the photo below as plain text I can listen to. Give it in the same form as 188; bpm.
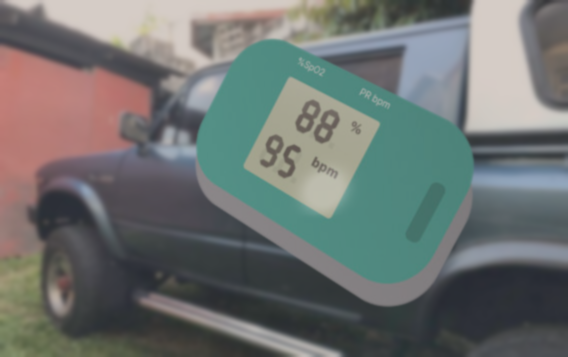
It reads 95; bpm
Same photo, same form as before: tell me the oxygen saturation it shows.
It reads 88; %
